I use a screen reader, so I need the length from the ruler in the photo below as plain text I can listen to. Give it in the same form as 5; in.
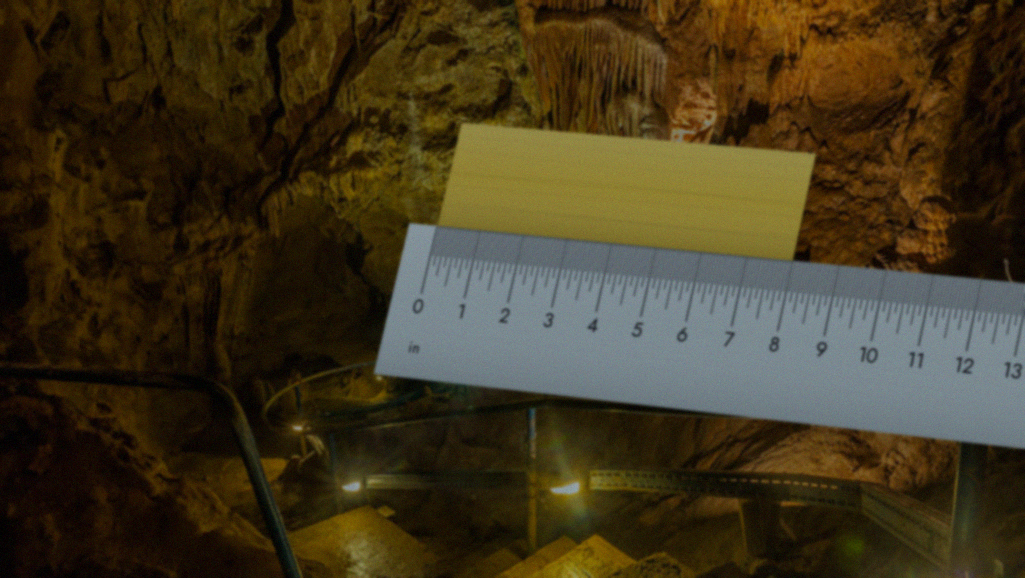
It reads 8; in
